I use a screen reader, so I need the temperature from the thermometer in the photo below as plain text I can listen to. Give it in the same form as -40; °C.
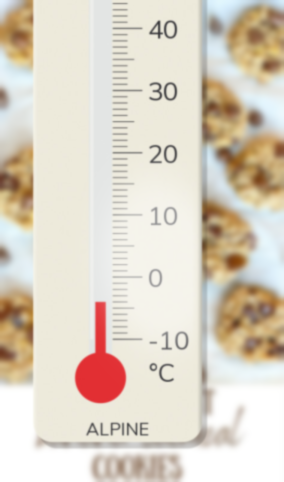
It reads -4; °C
